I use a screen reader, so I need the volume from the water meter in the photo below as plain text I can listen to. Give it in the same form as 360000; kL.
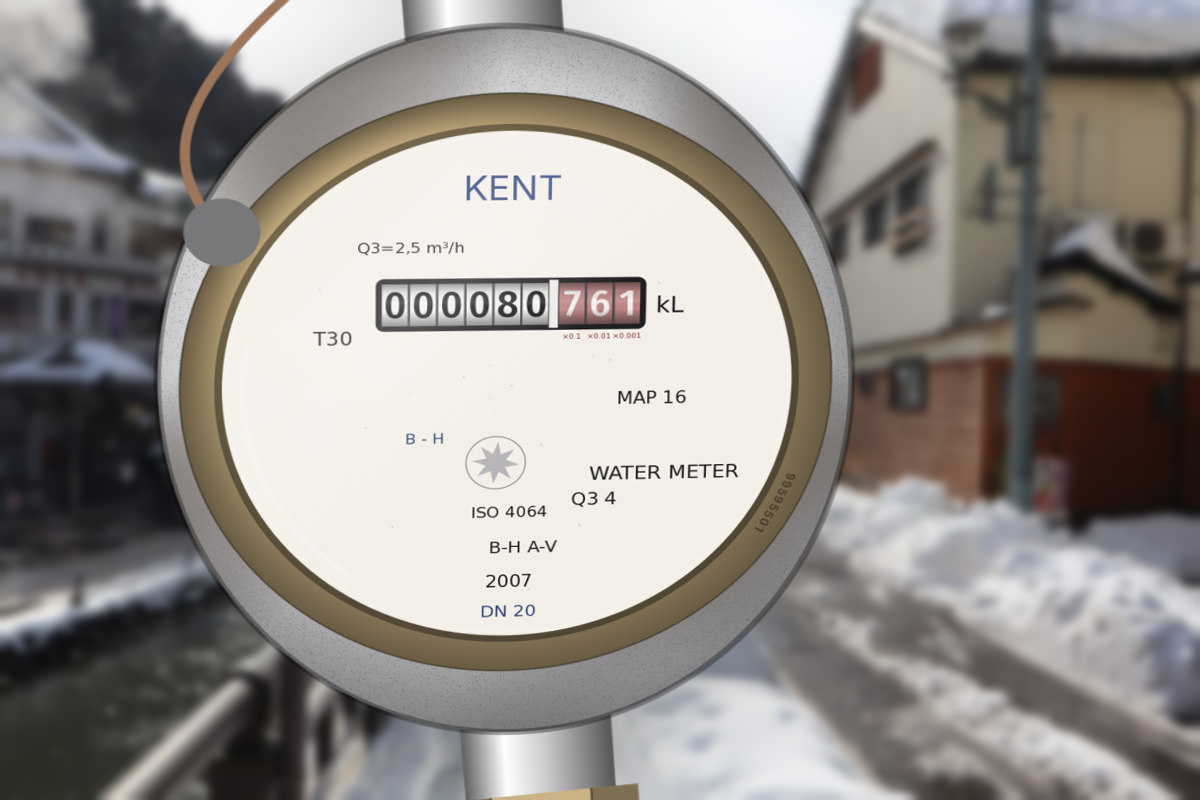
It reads 80.761; kL
